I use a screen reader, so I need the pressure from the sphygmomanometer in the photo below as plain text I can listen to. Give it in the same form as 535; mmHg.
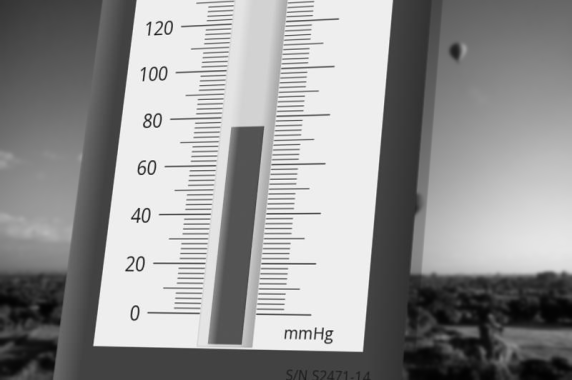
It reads 76; mmHg
